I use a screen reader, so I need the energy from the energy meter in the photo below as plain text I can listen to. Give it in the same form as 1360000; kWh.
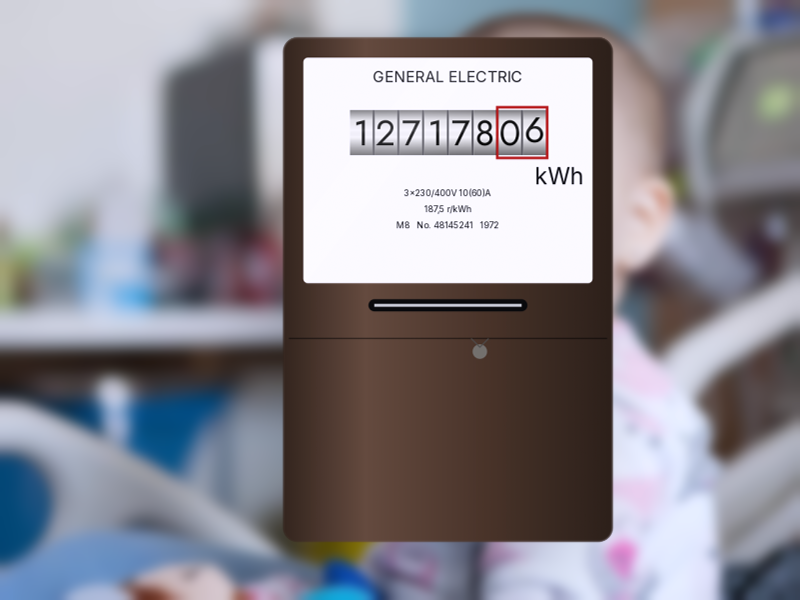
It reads 127178.06; kWh
